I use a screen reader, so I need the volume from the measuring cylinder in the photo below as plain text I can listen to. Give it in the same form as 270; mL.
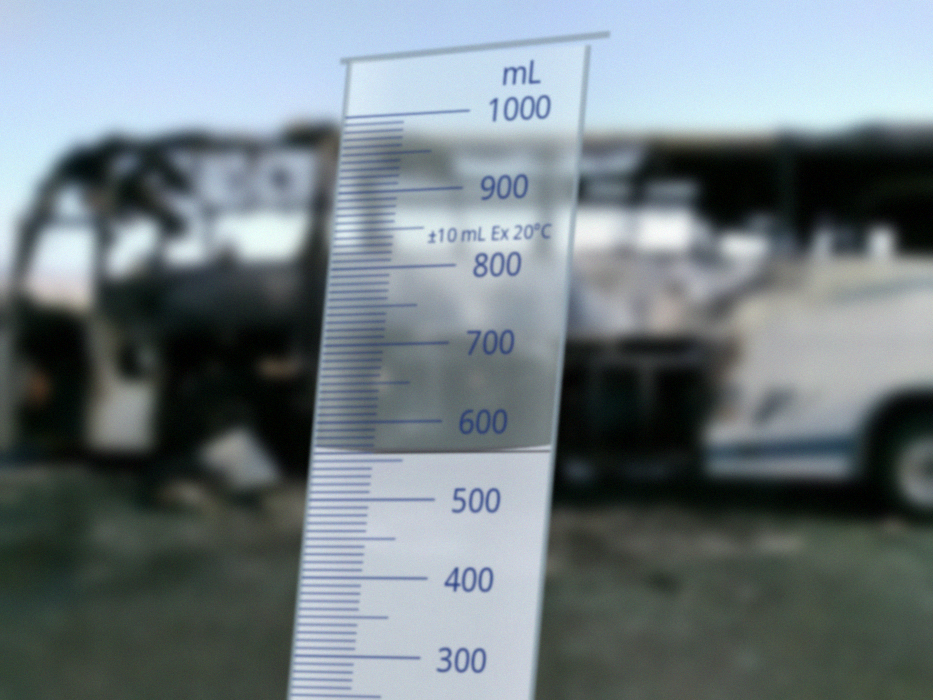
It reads 560; mL
